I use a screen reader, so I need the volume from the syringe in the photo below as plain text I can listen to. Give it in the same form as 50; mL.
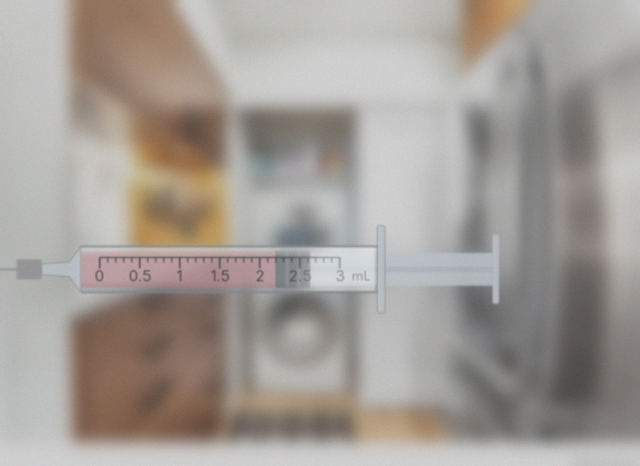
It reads 2.2; mL
